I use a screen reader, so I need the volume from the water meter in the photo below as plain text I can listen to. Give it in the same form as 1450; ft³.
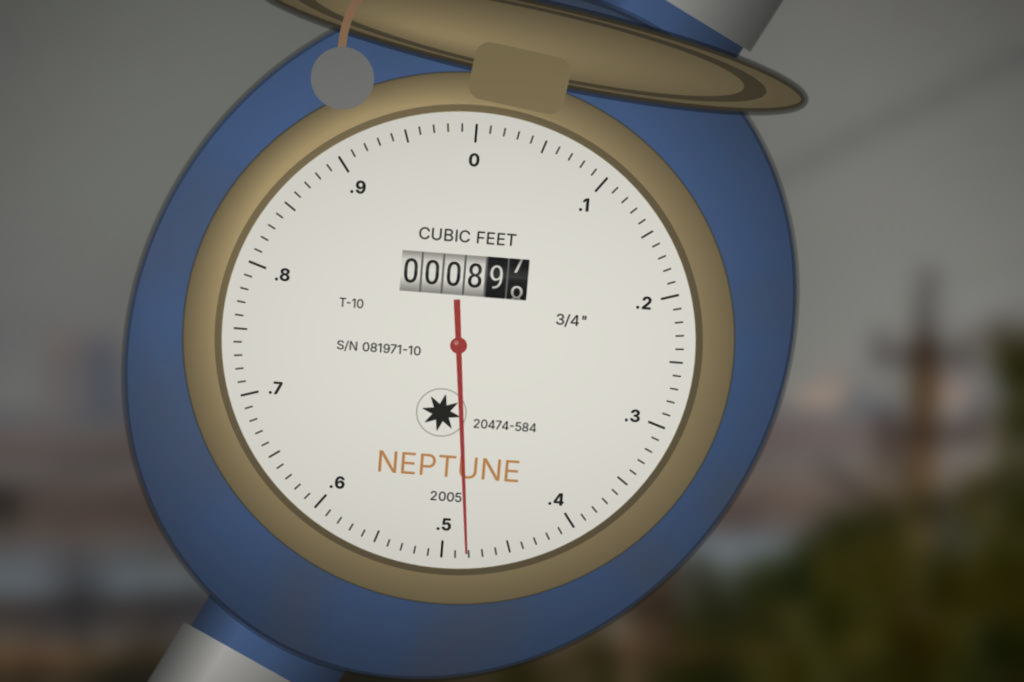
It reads 897.48; ft³
